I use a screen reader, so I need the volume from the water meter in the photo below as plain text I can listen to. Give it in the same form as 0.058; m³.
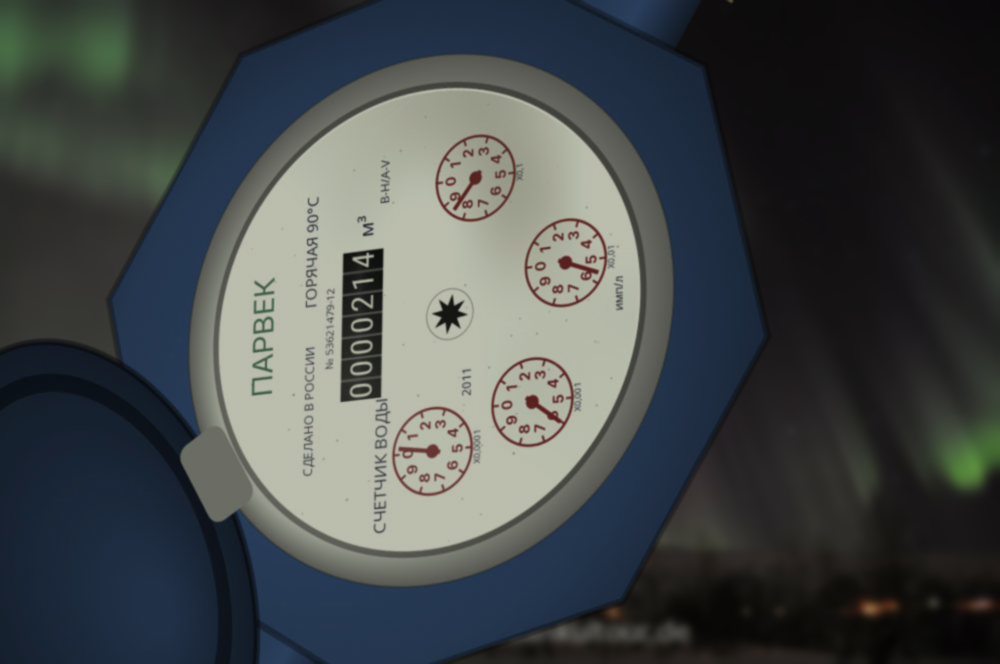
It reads 214.8560; m³
